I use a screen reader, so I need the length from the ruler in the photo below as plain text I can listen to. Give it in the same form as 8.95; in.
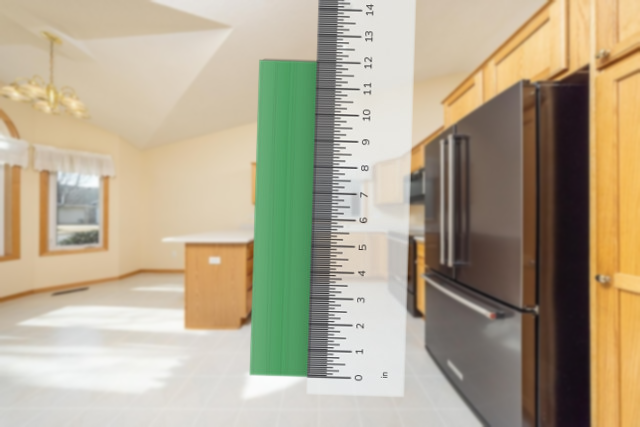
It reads 12; in
